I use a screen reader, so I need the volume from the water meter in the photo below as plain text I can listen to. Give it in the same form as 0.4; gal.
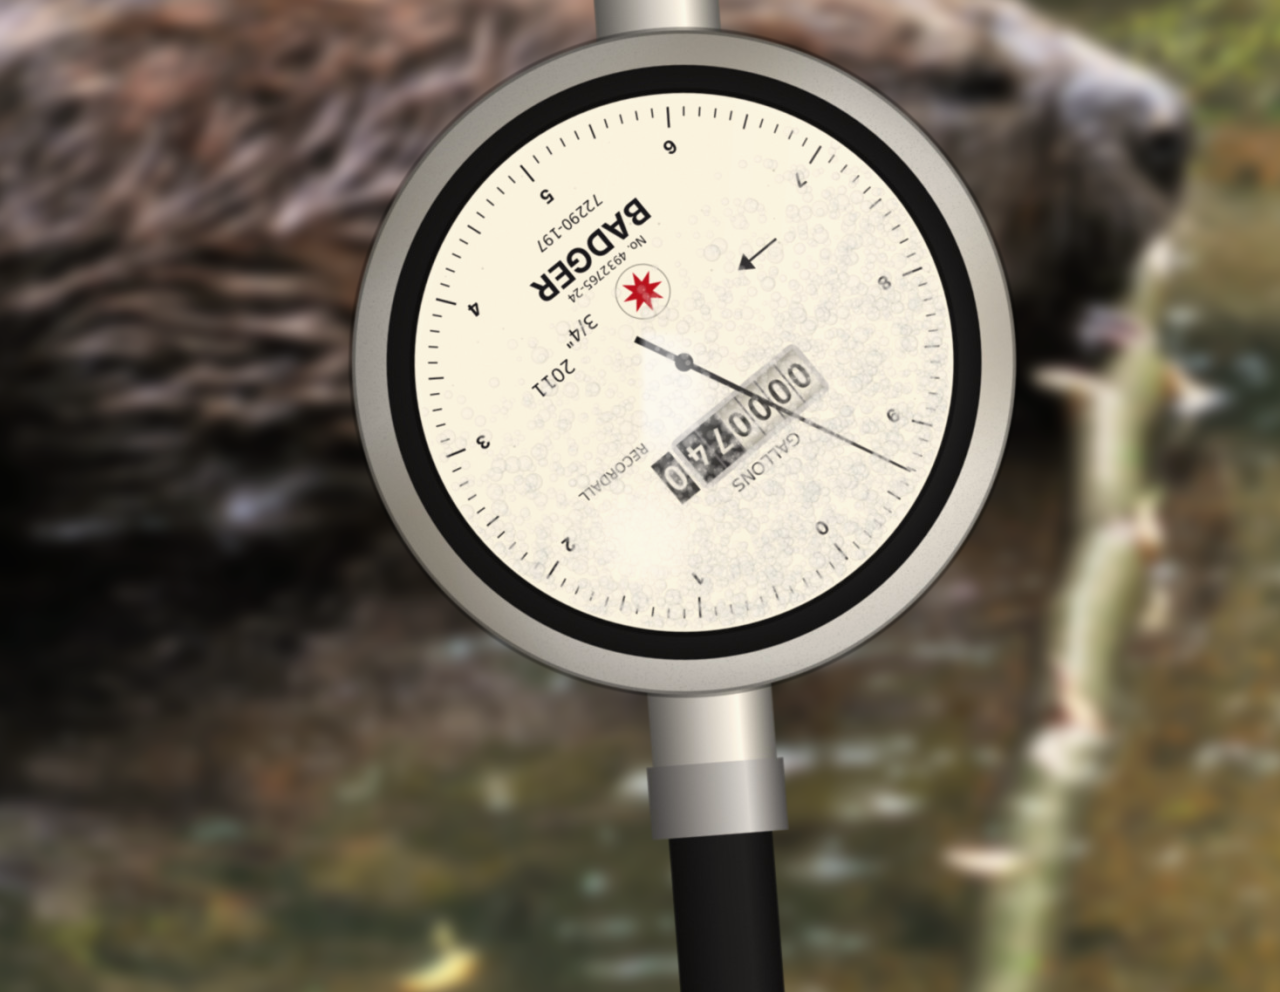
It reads 739.3; gal
